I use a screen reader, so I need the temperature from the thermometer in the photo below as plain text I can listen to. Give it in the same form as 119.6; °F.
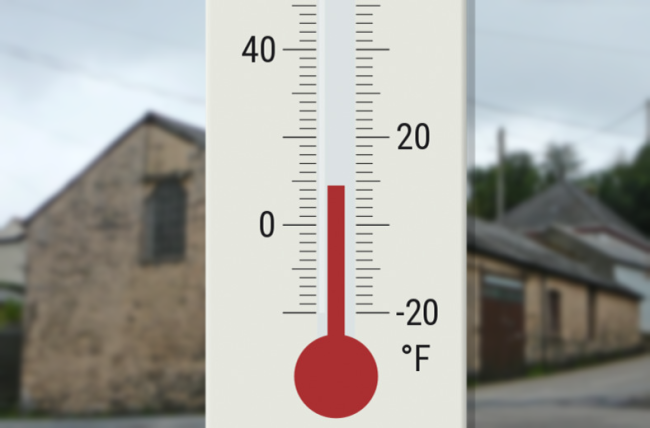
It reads 9; °F
